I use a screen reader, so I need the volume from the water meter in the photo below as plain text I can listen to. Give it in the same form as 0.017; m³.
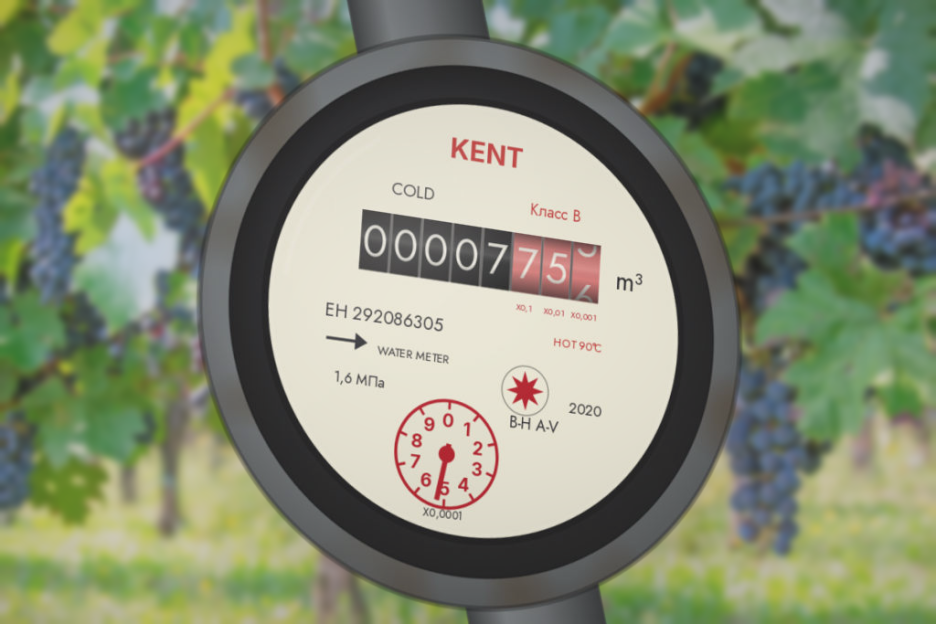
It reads 7.7555; m³
